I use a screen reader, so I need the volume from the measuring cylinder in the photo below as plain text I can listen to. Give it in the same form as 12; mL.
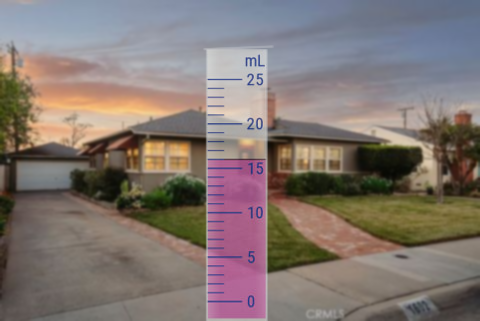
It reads 16; mL
